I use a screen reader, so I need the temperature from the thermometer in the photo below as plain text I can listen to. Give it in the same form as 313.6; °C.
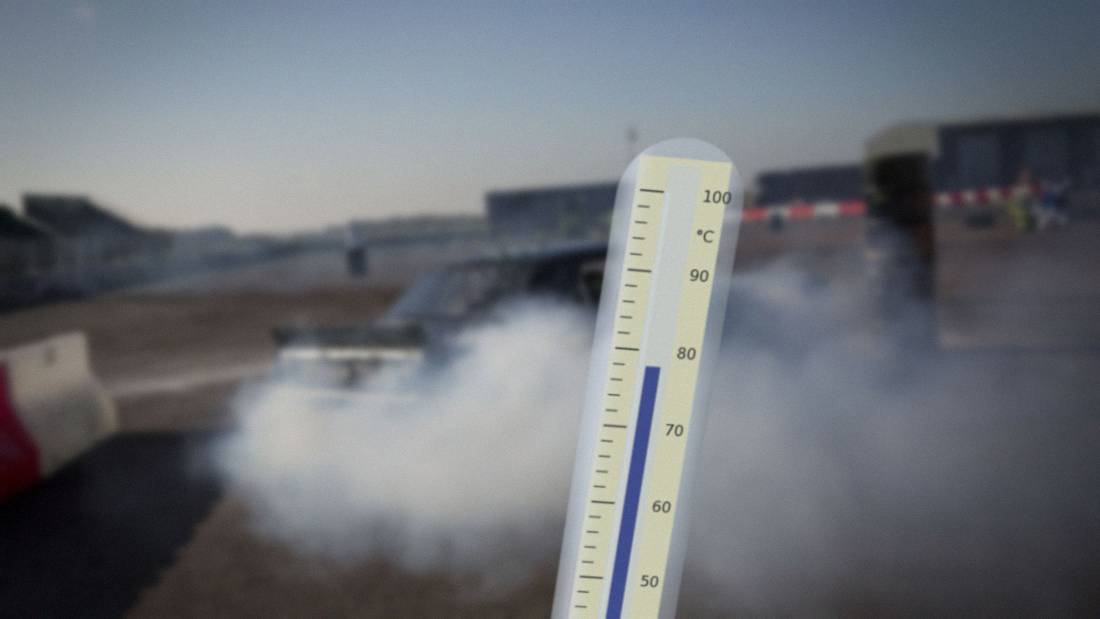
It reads 78; °C
